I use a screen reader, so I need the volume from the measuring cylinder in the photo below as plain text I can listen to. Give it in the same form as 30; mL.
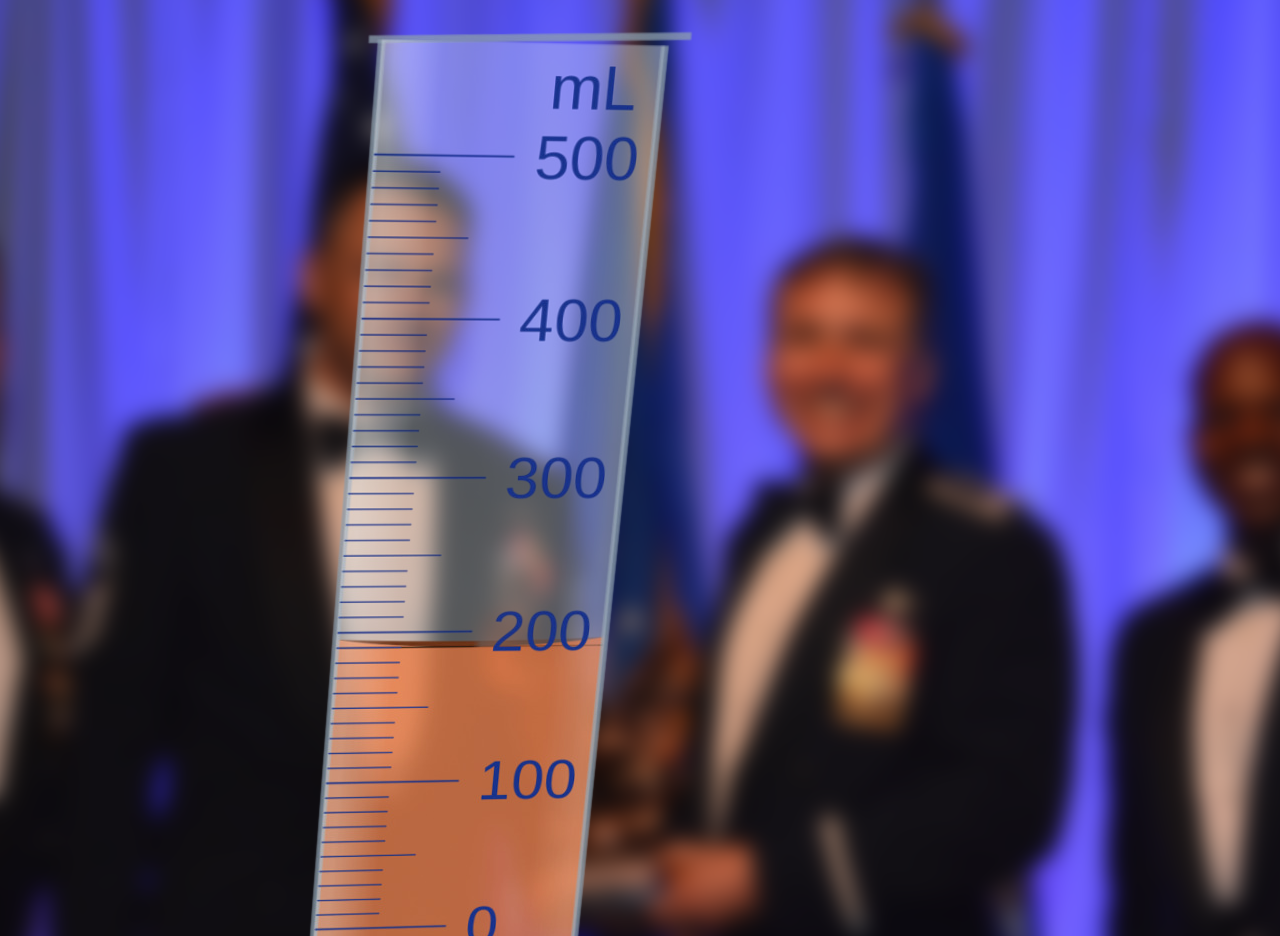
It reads 190; mL
